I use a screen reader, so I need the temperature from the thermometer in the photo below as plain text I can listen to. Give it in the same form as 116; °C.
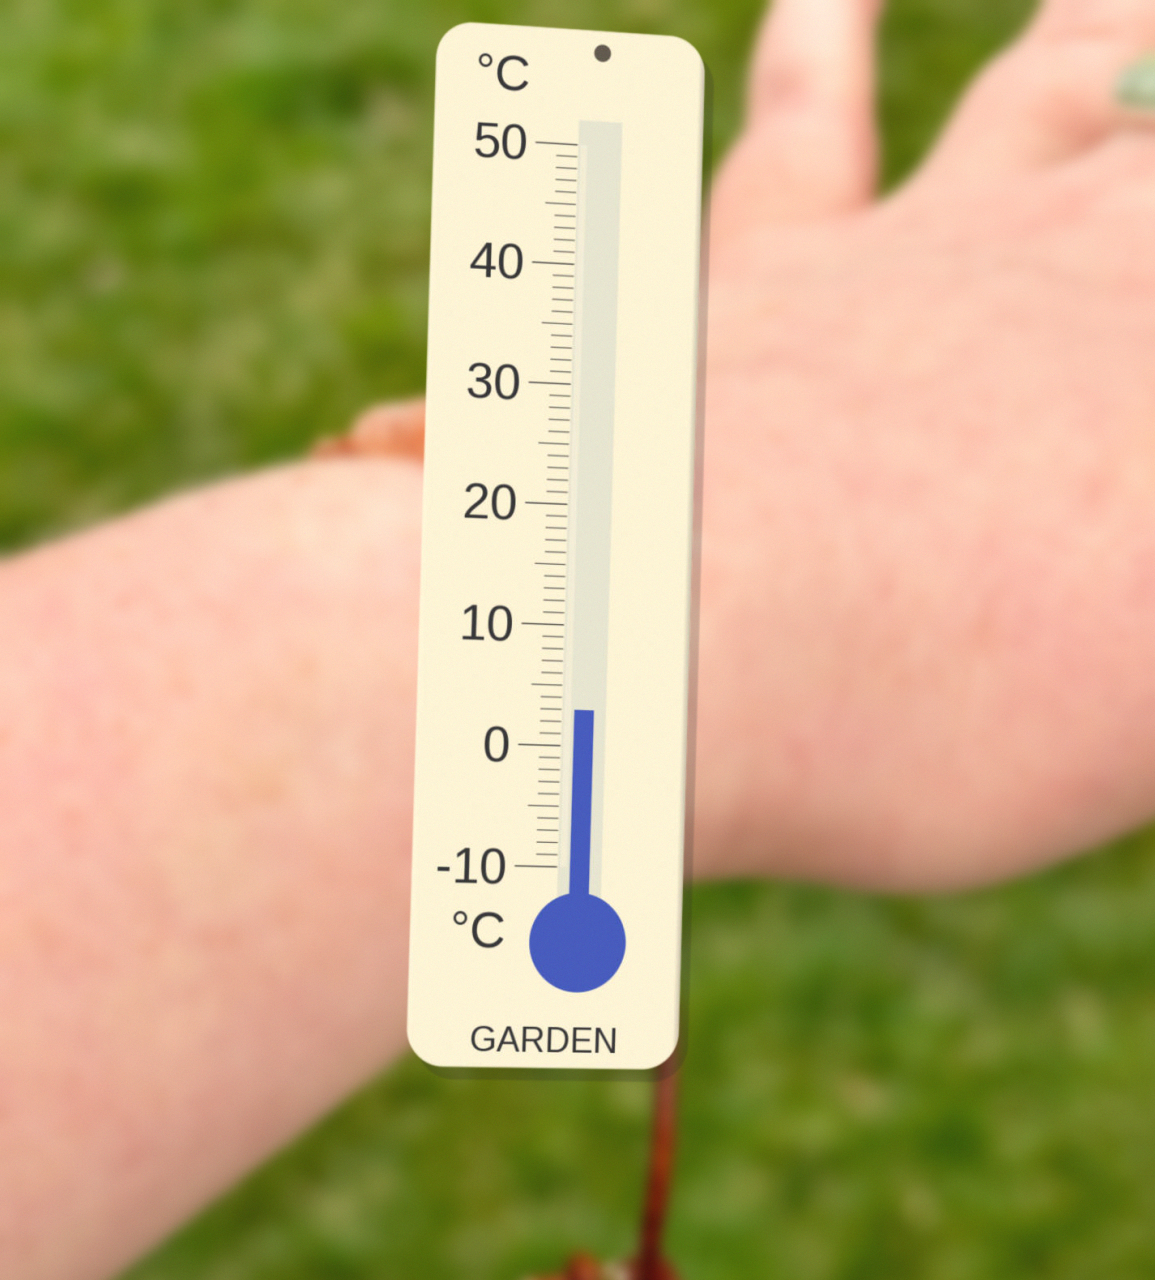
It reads 3; °C
